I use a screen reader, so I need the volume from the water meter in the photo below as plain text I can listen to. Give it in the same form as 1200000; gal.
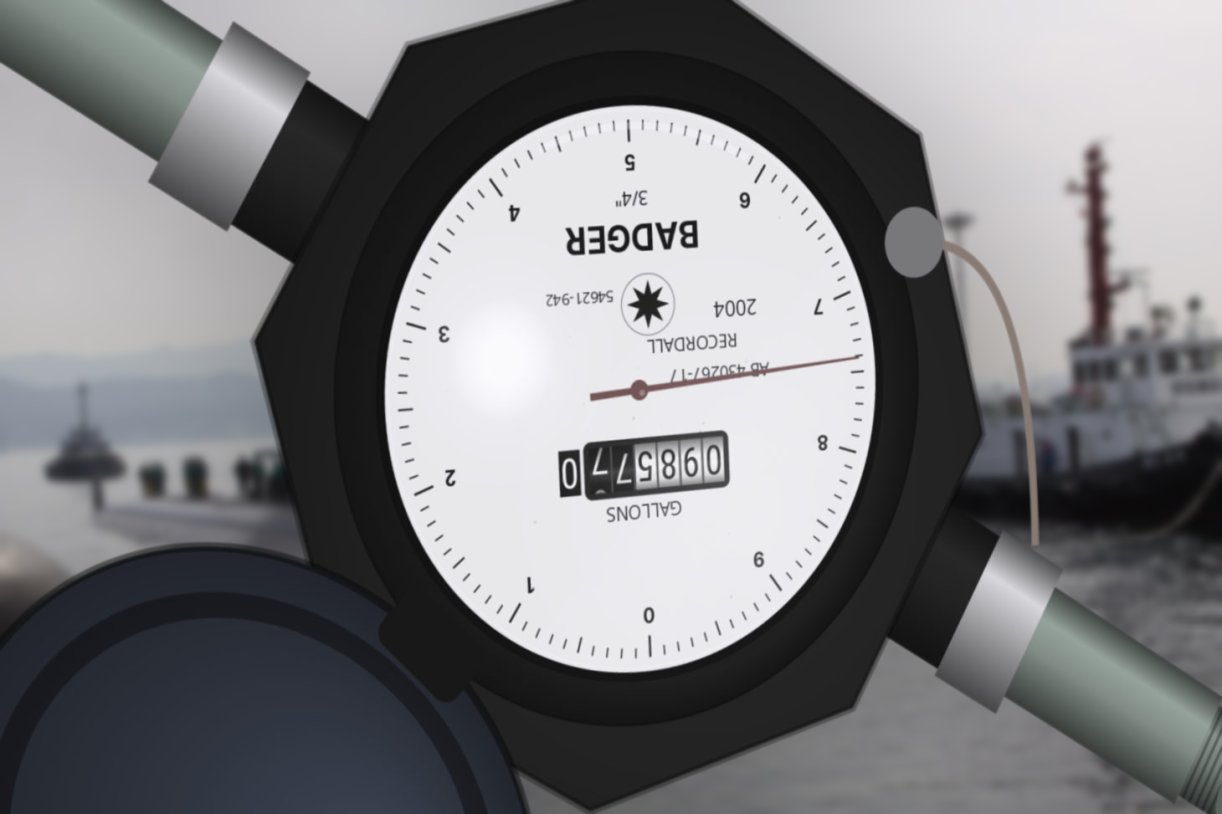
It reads 985767.4; gal
